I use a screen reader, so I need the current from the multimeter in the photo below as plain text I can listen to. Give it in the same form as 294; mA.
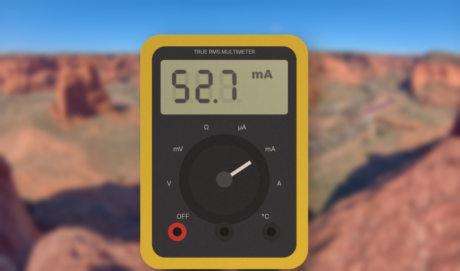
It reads 52.7; mA
